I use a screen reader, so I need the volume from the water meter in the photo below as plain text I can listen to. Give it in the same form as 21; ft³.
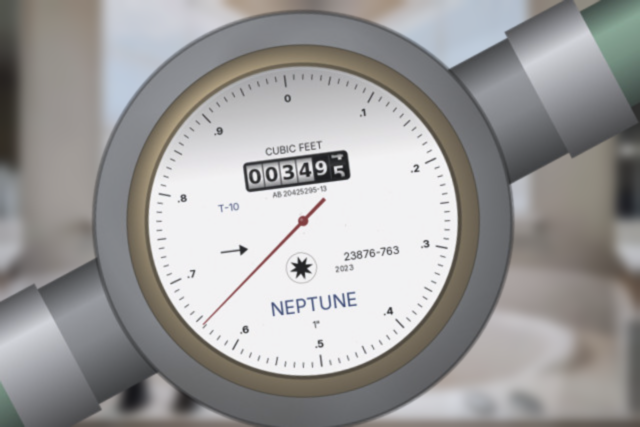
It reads 3494.64; ft³
